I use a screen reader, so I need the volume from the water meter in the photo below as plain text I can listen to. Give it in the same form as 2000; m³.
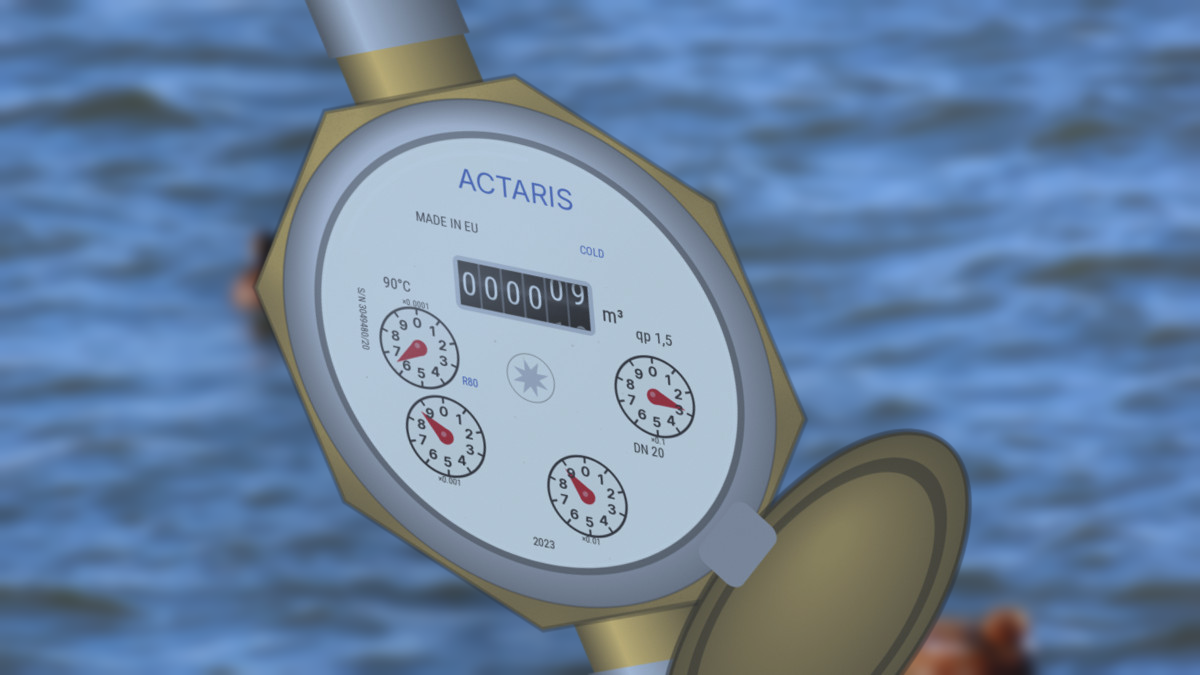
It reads 9.2886; m³
